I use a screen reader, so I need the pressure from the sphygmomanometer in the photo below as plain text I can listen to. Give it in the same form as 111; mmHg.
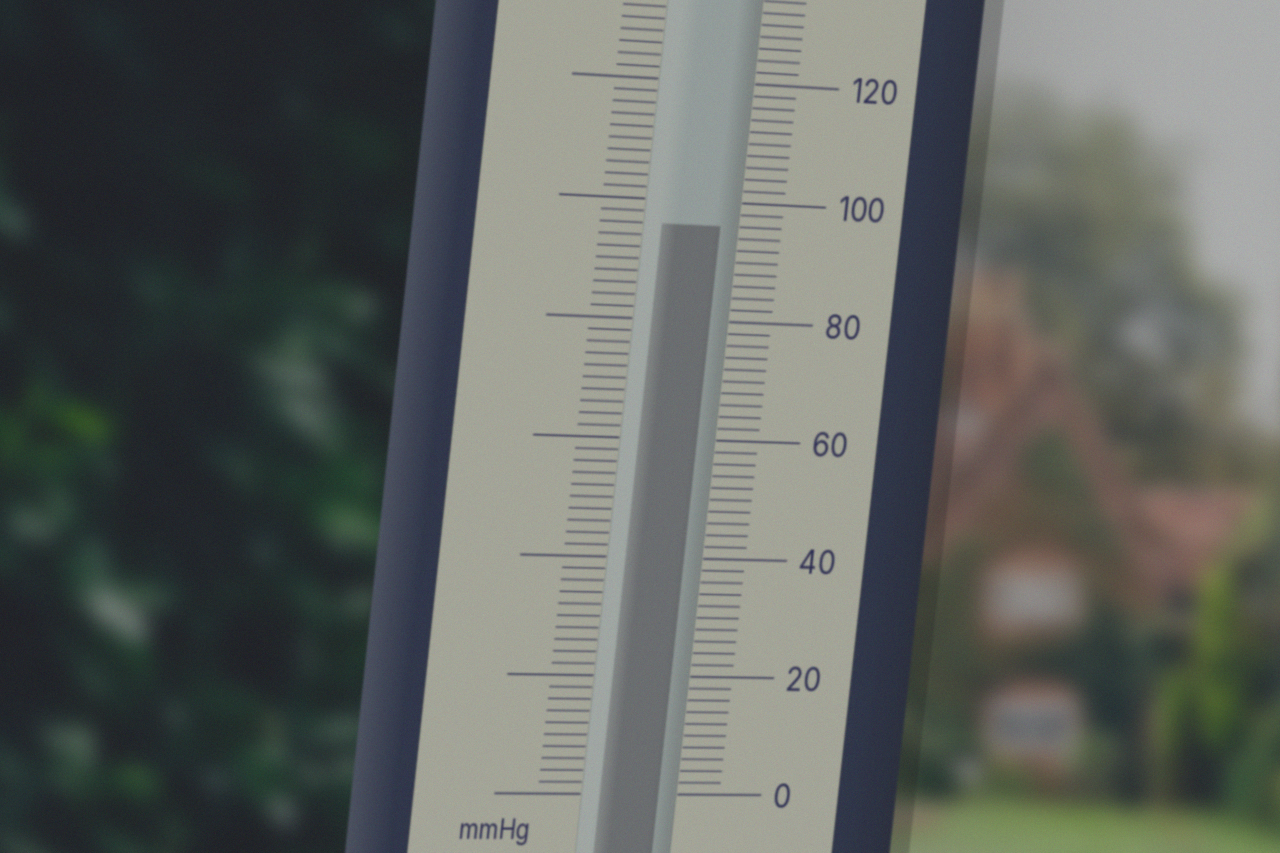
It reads 96; mmHg
